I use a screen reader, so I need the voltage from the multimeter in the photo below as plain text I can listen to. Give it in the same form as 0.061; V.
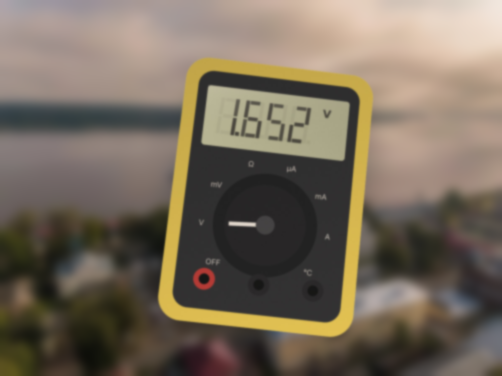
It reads 1.652; V
